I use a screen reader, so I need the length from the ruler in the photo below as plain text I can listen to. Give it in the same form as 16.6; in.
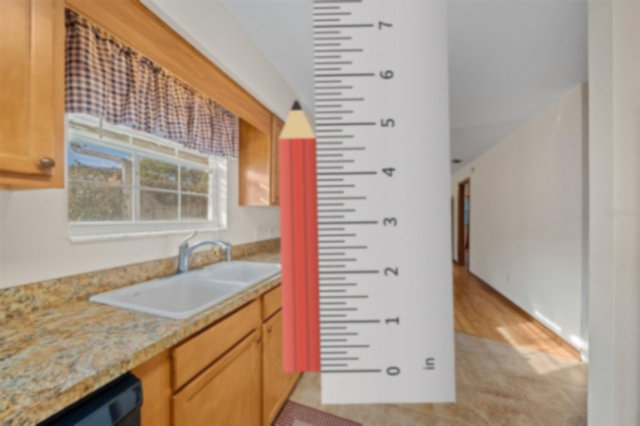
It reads 5.5; in
